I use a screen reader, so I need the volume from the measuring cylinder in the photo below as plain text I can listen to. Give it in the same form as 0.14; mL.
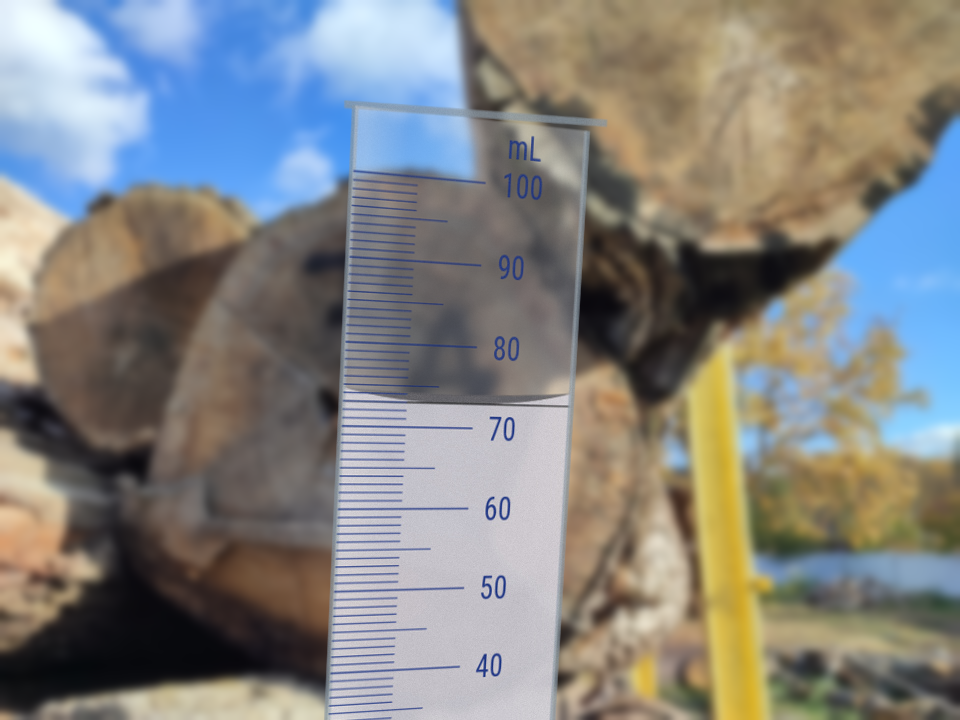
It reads 73; mL
